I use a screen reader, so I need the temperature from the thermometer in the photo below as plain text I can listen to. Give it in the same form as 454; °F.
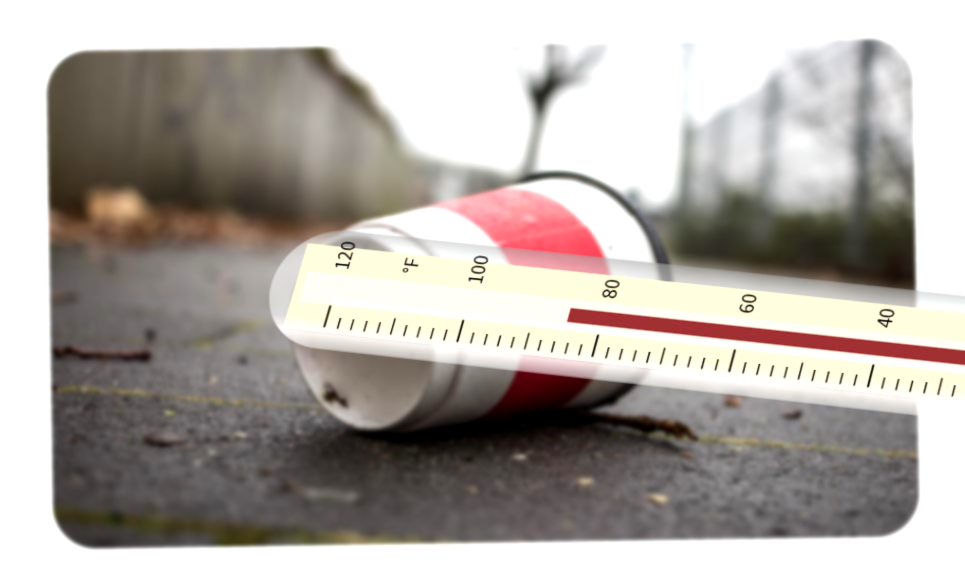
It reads 85; °F
